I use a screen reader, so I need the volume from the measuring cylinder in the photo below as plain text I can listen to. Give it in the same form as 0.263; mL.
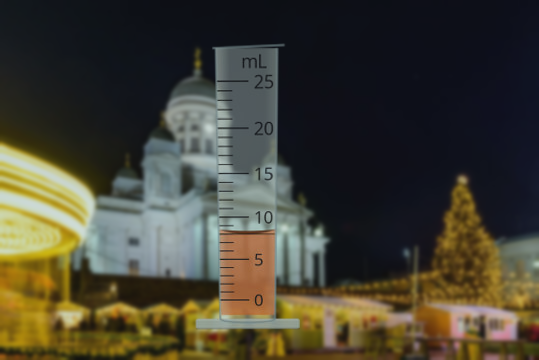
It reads 8; mL
